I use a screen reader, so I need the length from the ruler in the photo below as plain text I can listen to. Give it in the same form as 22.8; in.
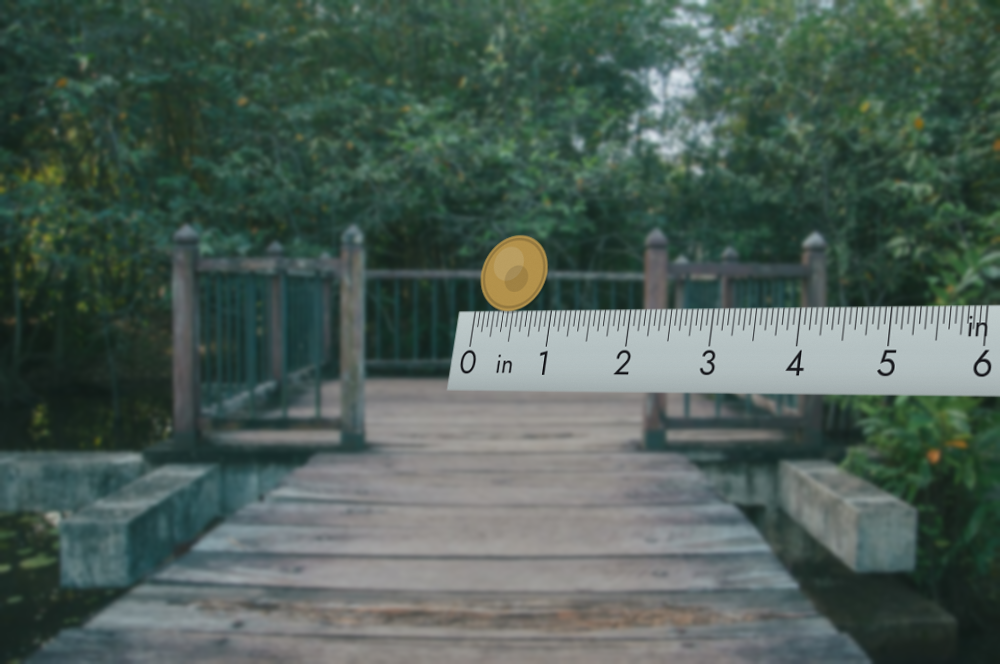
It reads 0.875; in
